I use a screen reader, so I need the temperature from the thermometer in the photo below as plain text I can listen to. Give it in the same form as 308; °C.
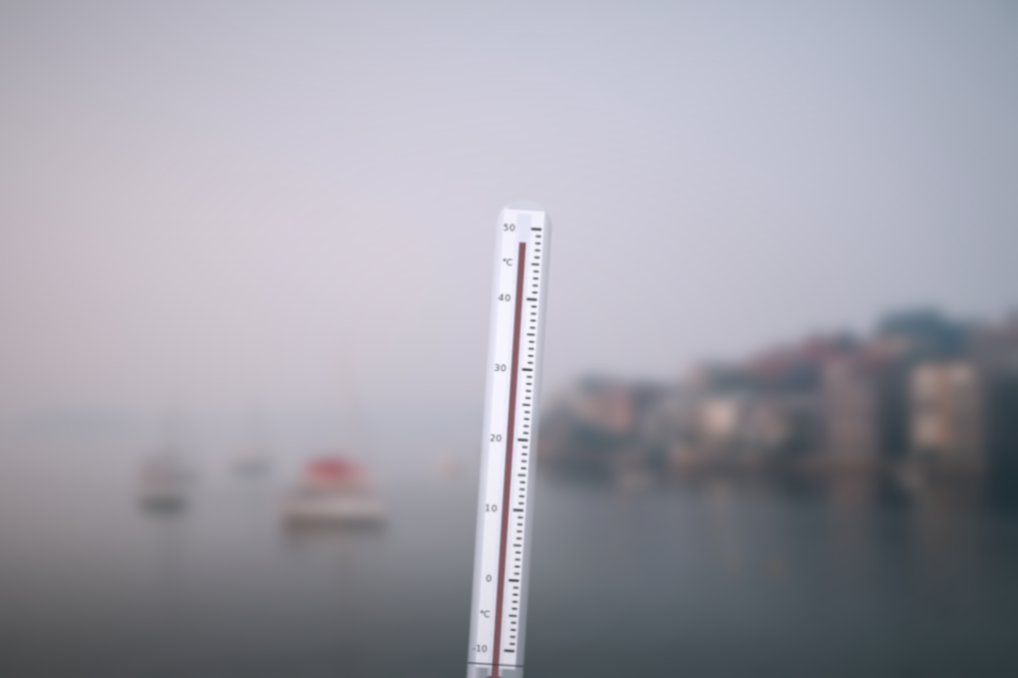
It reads 48; °C
